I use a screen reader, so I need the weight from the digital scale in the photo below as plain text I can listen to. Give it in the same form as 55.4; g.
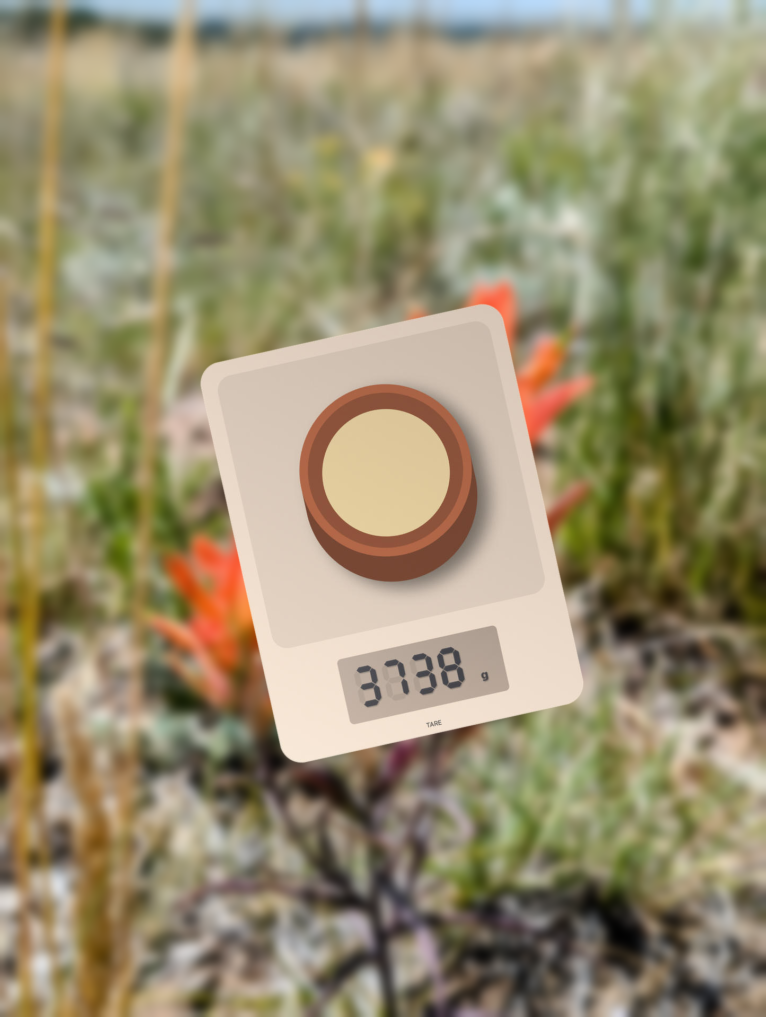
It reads 3738; g
